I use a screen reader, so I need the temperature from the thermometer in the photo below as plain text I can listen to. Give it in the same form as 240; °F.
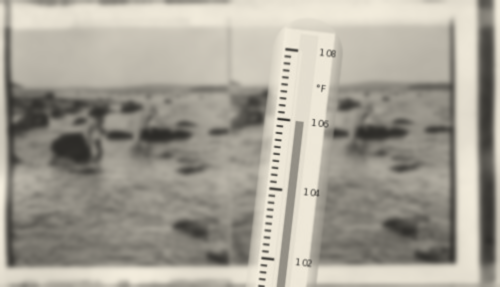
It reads 106; °F
